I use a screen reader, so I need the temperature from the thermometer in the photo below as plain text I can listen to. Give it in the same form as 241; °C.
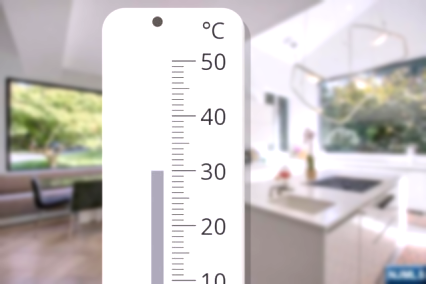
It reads 30; °C
